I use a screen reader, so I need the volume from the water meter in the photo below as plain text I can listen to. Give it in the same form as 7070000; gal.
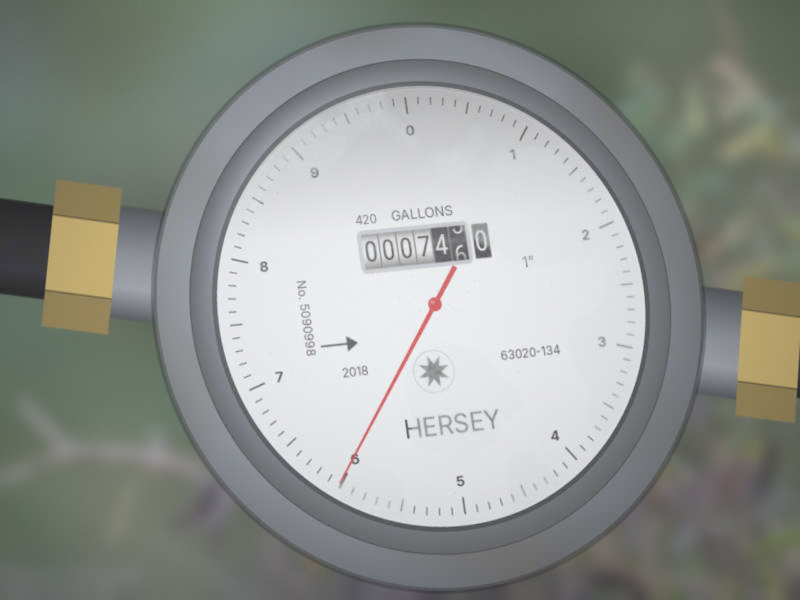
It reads 7456.0; gal
